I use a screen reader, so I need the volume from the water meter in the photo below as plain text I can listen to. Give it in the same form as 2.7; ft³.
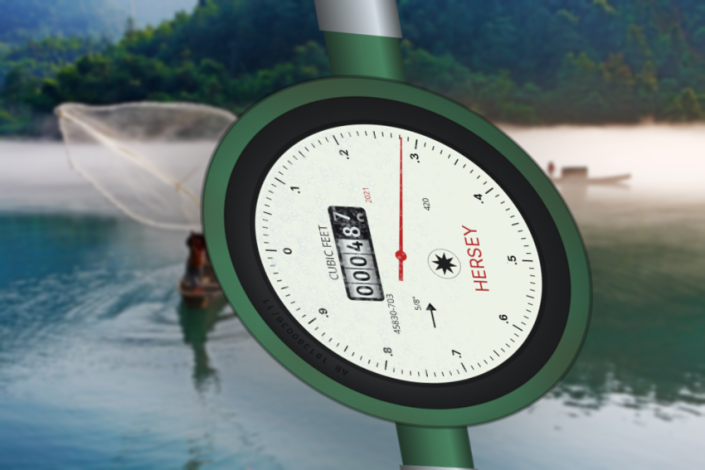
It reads 487.28; ft³
